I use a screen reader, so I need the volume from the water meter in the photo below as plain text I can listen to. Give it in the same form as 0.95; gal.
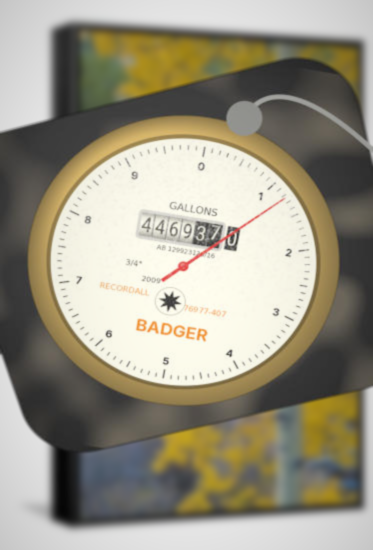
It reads 4469371.2; gal
